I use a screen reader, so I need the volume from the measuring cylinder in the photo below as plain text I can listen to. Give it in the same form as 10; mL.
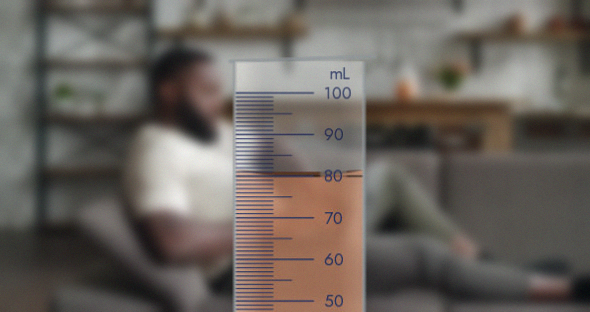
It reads 80; mL
